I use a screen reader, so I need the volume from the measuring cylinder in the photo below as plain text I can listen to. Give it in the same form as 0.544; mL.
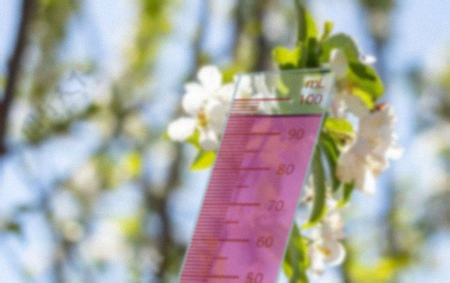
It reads 95; mL
